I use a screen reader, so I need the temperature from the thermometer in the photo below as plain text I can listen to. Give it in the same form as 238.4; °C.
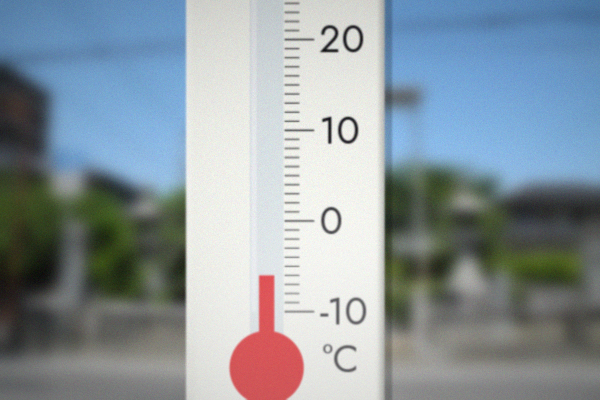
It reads -6; °C
